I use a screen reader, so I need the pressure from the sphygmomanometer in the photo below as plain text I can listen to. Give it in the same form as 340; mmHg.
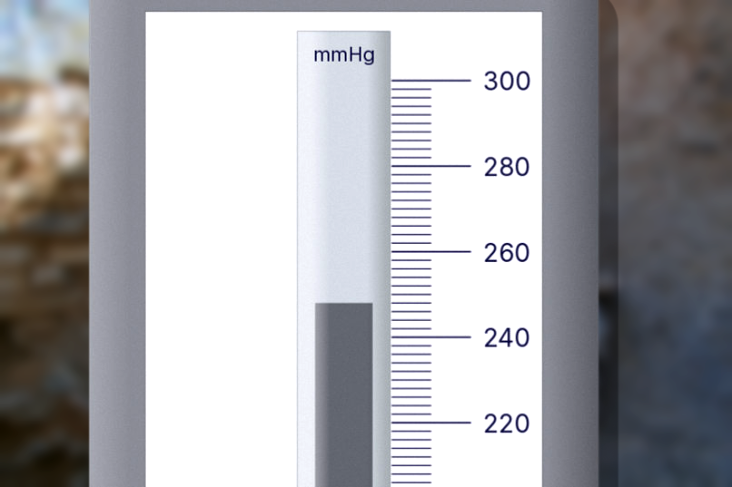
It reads 248; mmHg
